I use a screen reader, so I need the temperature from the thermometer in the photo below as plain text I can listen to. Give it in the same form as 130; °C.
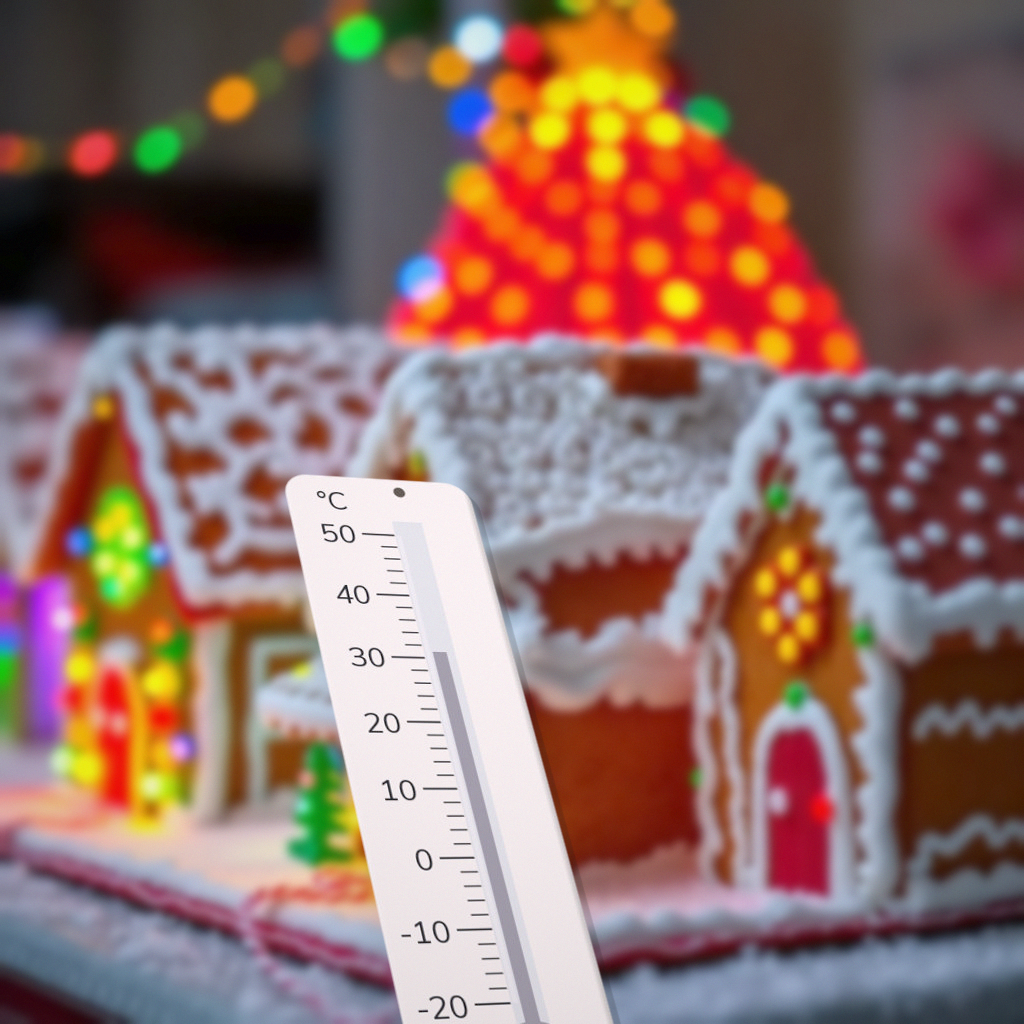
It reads 31; °C
